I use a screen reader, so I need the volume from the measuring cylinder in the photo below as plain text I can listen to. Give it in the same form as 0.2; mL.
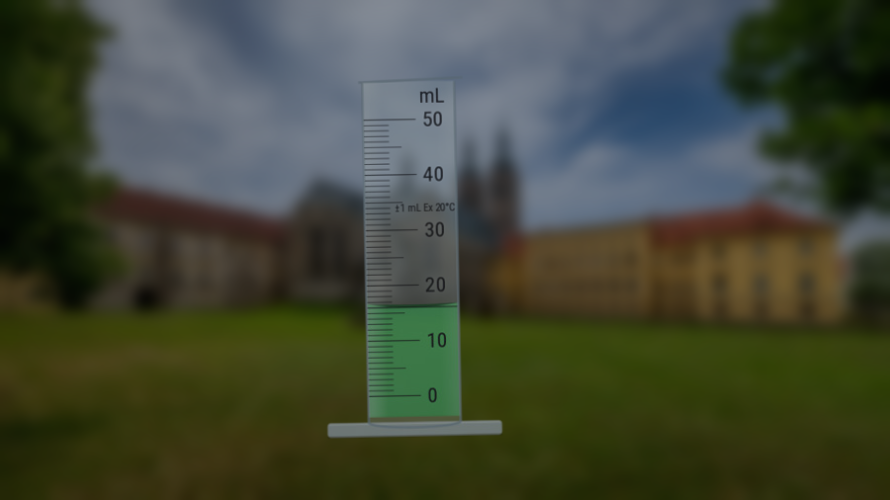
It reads 16; mL
